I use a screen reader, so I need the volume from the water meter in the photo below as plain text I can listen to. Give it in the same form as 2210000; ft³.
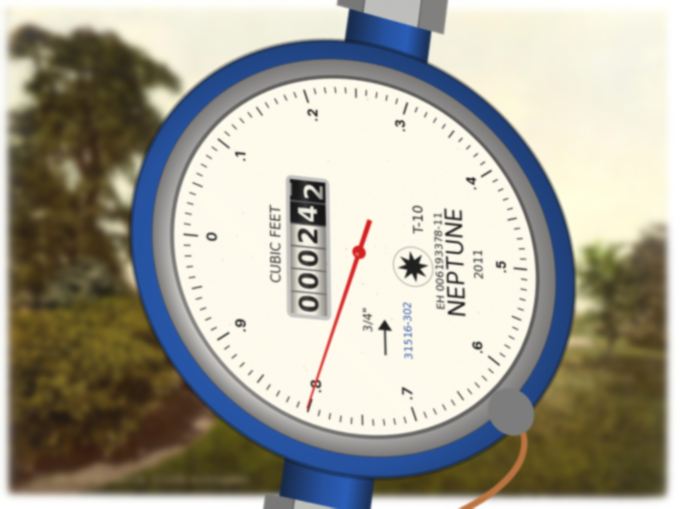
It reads 241.80; ft³
